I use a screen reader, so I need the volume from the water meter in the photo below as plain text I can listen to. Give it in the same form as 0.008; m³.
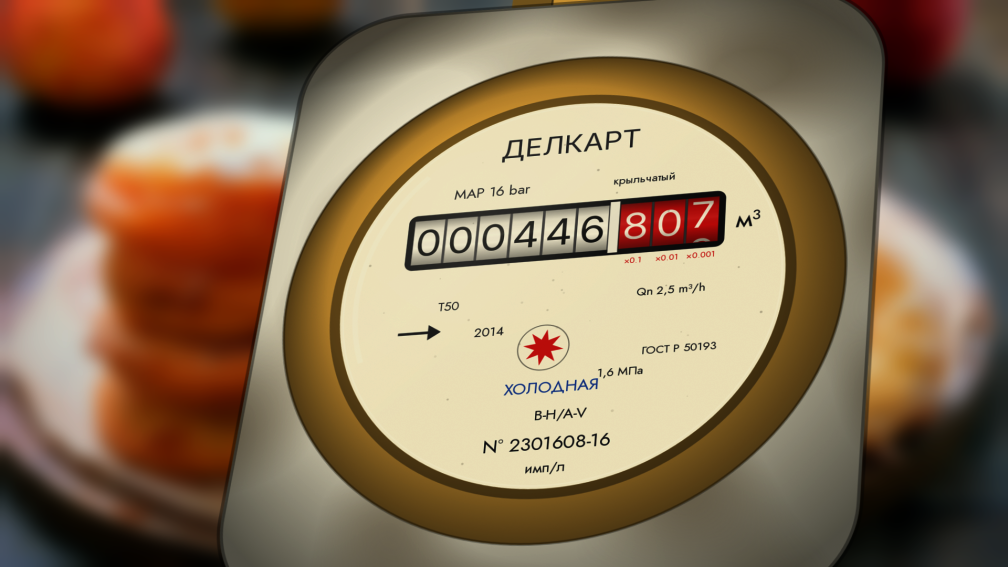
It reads 446.807; m³
